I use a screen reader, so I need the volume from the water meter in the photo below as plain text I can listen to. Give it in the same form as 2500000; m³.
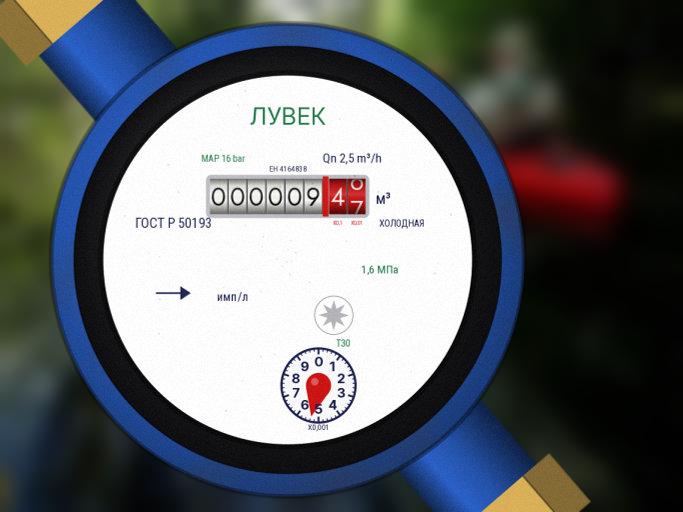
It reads 9.465; m³
